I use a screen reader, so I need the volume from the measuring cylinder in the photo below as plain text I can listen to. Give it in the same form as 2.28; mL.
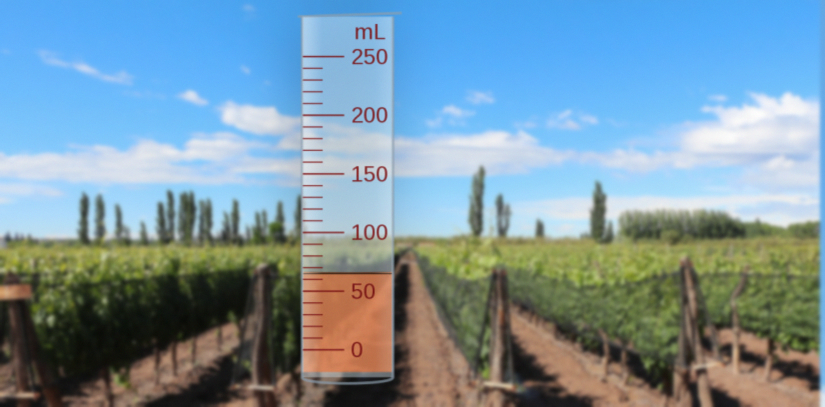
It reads 65; mL
